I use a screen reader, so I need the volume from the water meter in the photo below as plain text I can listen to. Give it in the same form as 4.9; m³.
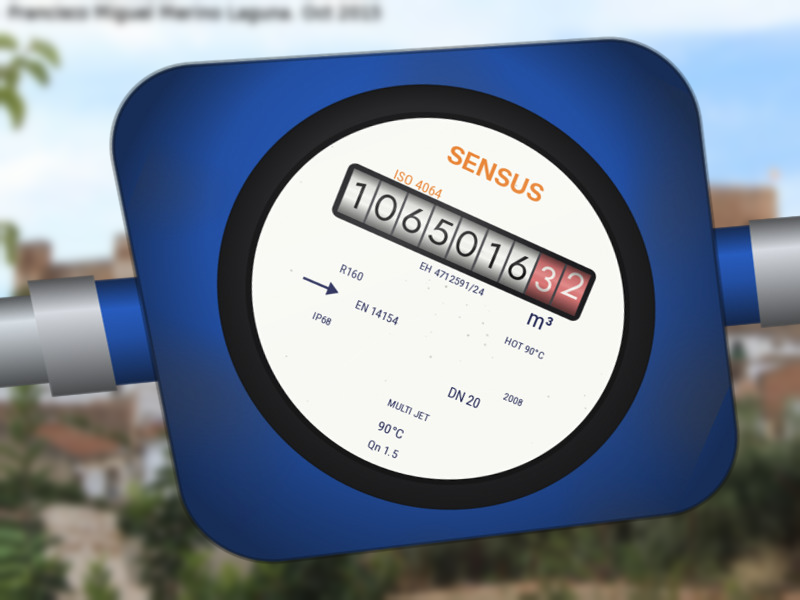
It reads 1065016.32; m³
